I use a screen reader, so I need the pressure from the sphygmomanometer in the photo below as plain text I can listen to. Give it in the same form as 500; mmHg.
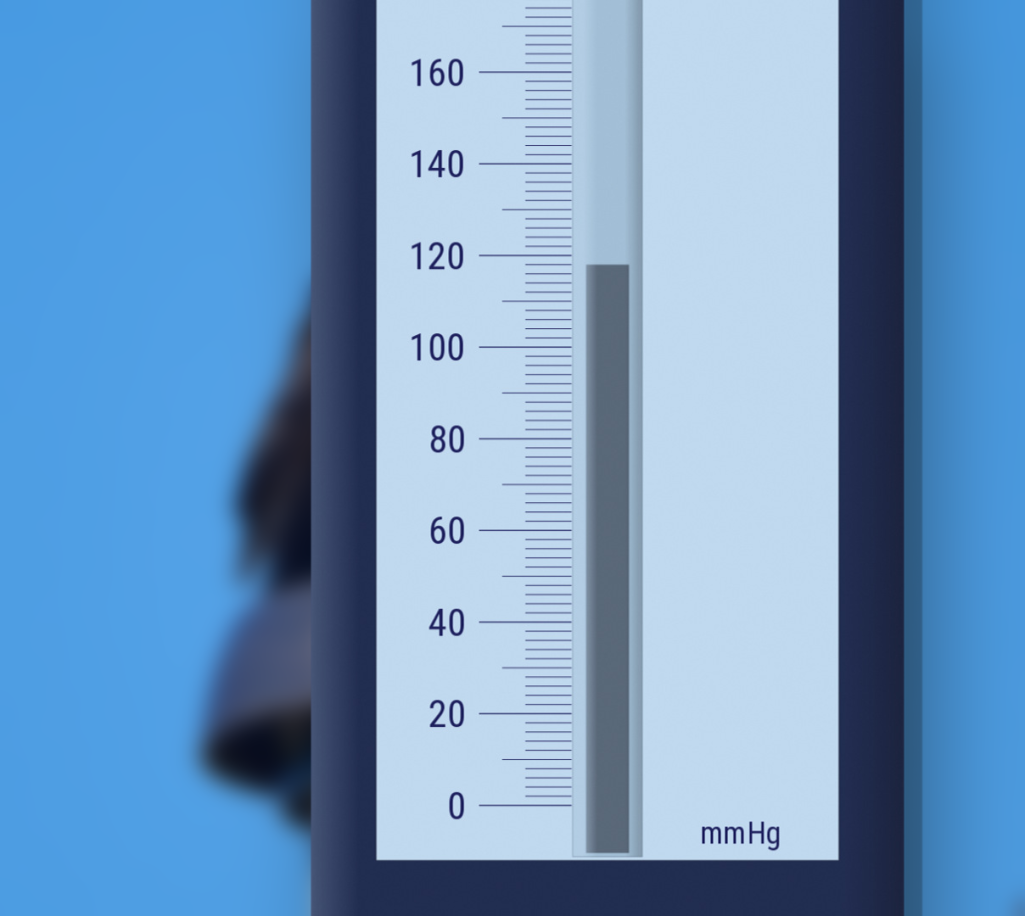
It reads 118; mmHg
